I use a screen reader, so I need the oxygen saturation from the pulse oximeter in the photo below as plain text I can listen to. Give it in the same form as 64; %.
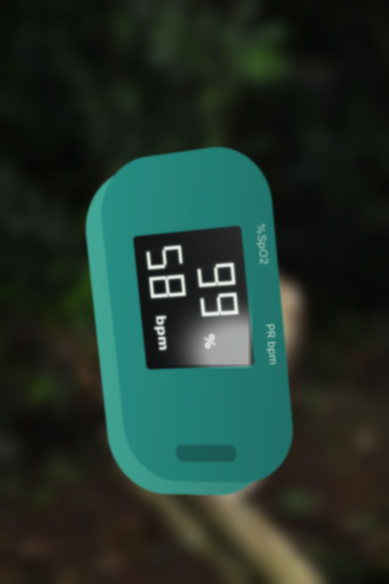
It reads 99; %
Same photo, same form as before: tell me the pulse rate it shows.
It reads 58; bpm
